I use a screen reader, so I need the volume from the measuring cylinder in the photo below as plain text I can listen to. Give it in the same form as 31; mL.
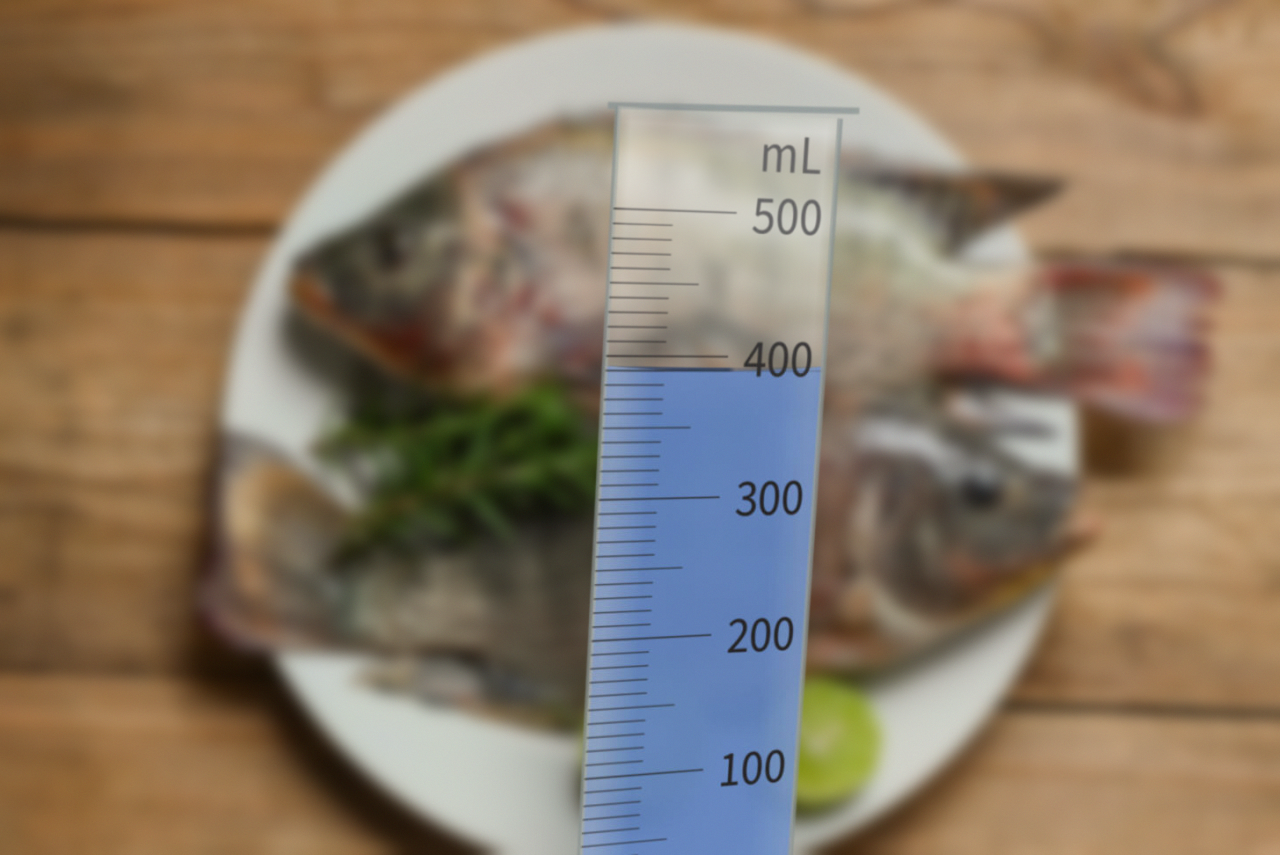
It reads 390; mL
